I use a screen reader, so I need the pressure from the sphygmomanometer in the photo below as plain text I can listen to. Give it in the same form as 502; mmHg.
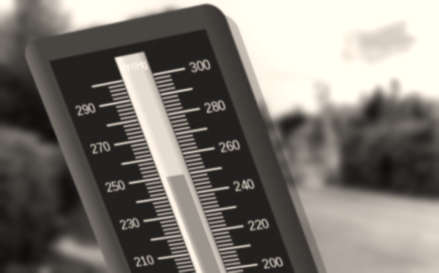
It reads 250; mmHg
